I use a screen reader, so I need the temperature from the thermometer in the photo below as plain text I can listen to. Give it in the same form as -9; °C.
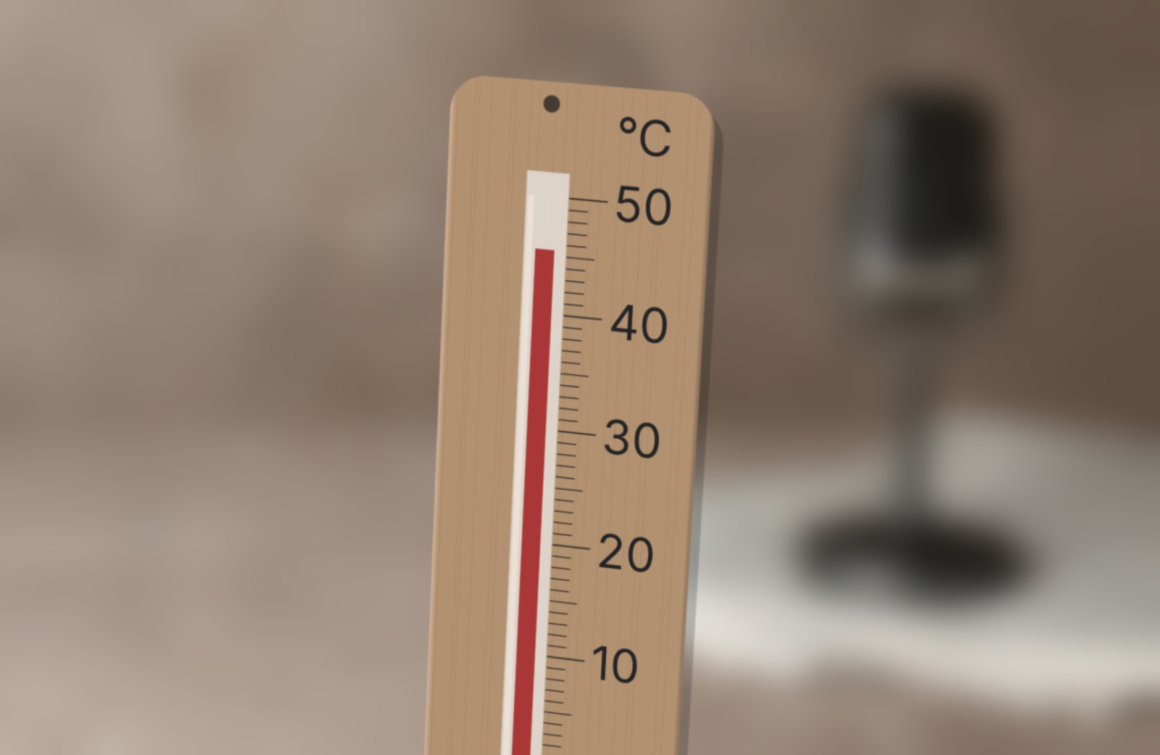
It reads 45.5; °C
